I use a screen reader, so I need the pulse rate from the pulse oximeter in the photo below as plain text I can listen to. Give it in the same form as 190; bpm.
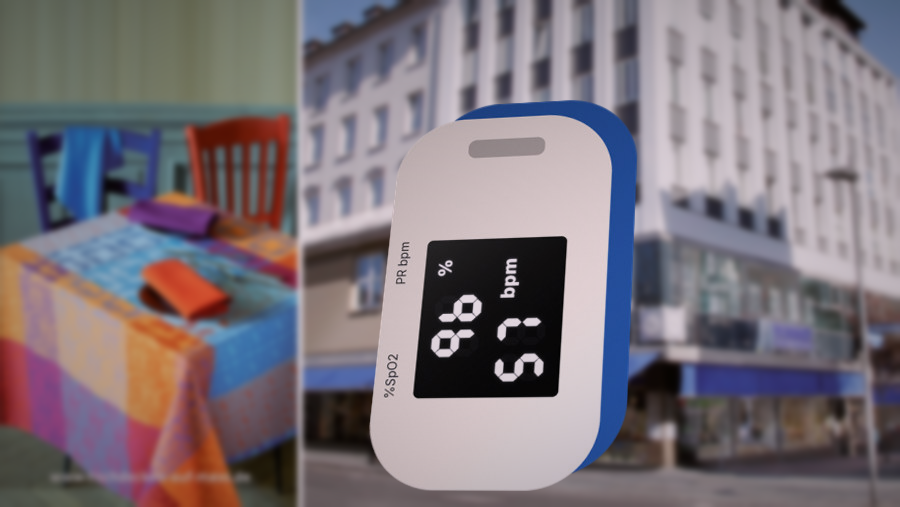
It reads 57; bpm
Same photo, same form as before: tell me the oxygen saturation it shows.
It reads 96; %
